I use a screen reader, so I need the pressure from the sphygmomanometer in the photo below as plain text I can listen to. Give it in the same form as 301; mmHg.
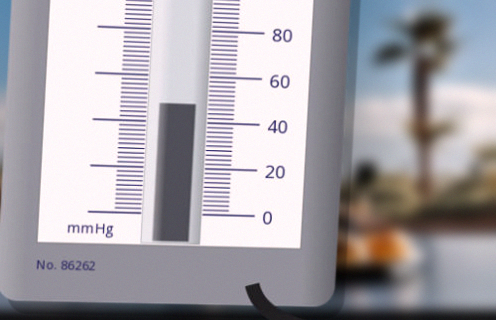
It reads 48; mmHg
